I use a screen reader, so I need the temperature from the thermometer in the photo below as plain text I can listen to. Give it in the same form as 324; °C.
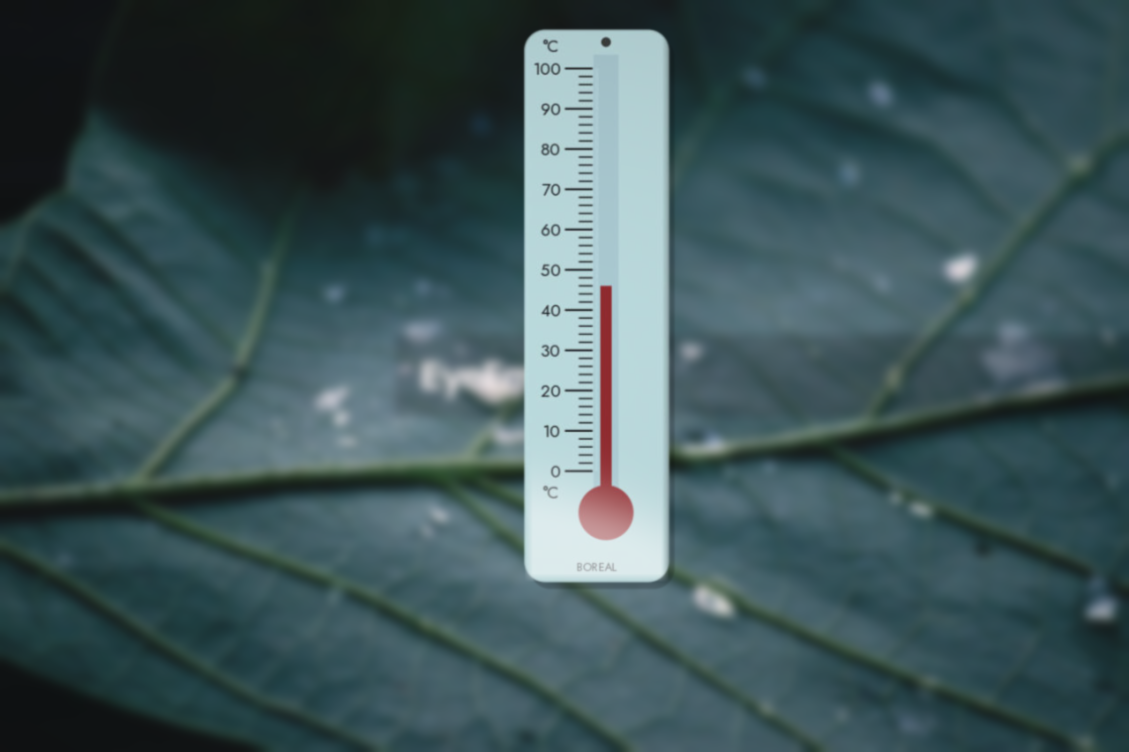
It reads 46; °C
